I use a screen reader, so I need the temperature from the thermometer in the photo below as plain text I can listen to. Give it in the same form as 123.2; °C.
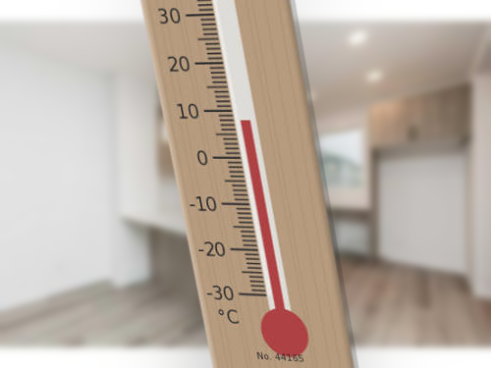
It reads 8; °C
